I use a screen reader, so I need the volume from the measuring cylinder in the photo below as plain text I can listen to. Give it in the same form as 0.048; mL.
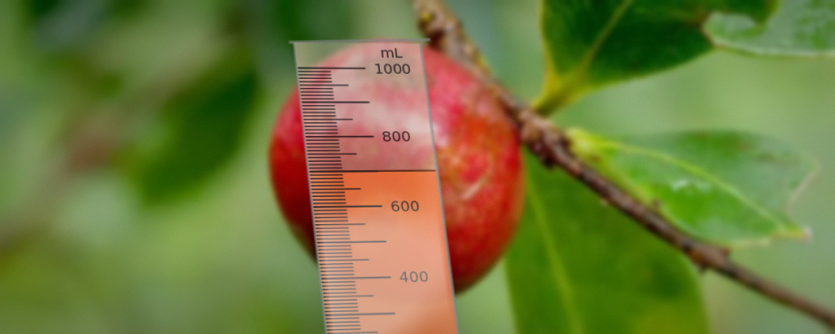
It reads 700; mL
